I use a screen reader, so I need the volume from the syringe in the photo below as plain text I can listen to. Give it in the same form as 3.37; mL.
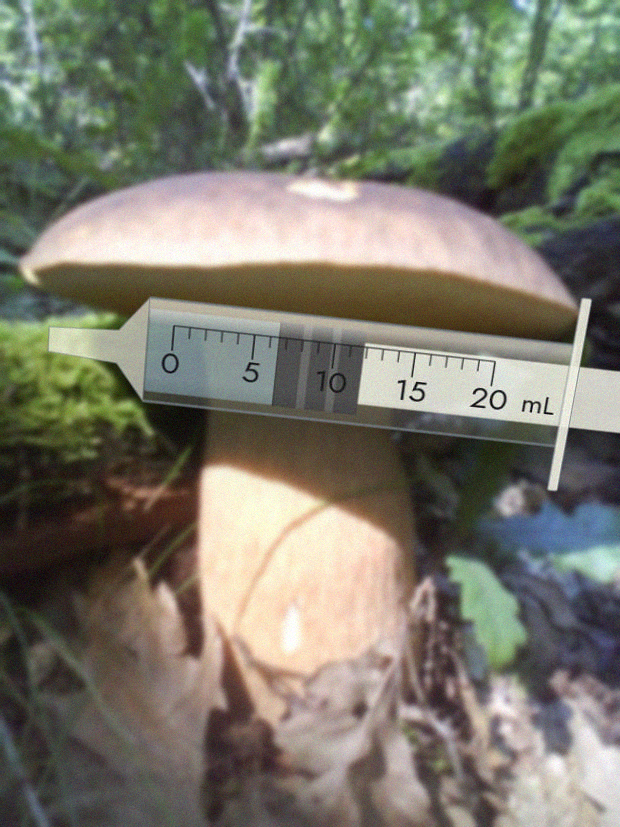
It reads 6.5; mL
